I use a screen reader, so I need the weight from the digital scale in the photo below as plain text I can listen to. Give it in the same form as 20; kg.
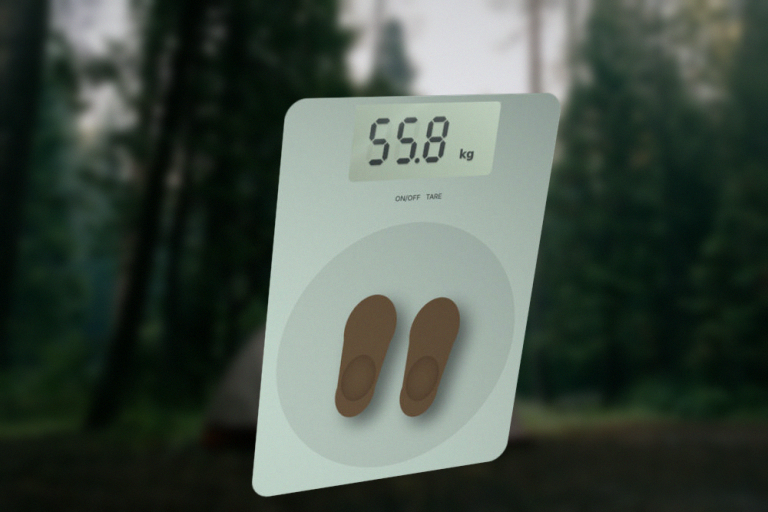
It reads 55.8; kg
